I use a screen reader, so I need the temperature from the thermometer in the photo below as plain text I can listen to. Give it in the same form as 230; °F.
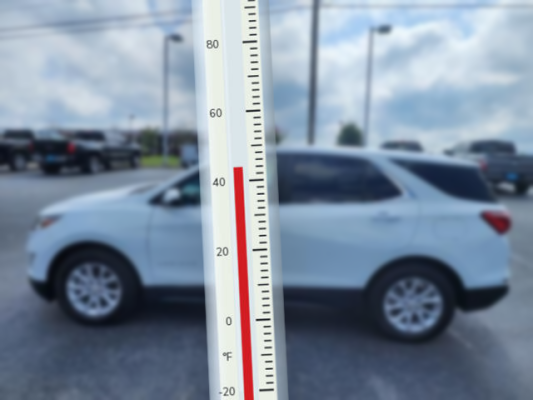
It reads 44; °F
